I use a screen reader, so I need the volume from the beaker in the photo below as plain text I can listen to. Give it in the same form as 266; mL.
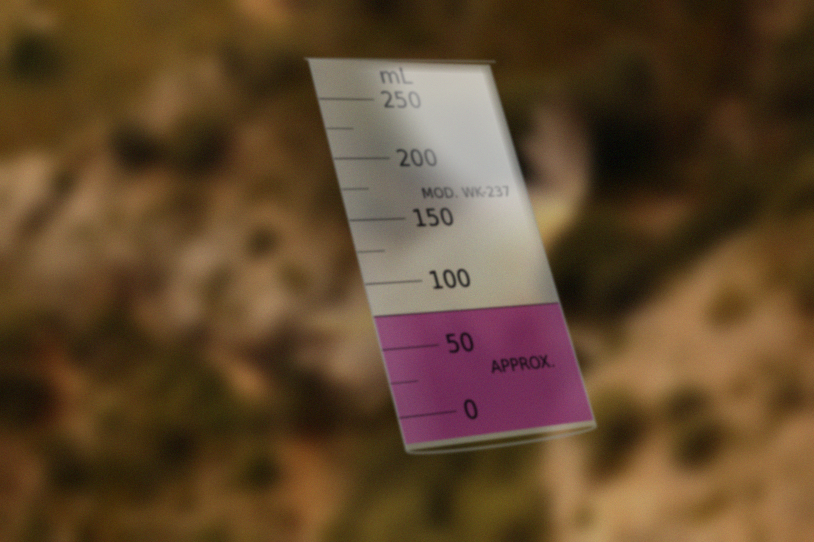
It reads 75; mL
